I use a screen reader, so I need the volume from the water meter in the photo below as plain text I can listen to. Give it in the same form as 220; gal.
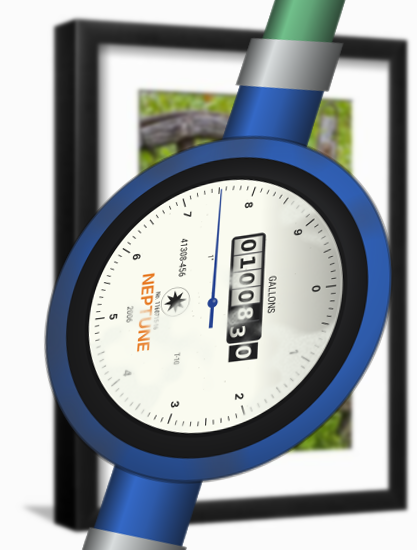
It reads 100827.5; gal
